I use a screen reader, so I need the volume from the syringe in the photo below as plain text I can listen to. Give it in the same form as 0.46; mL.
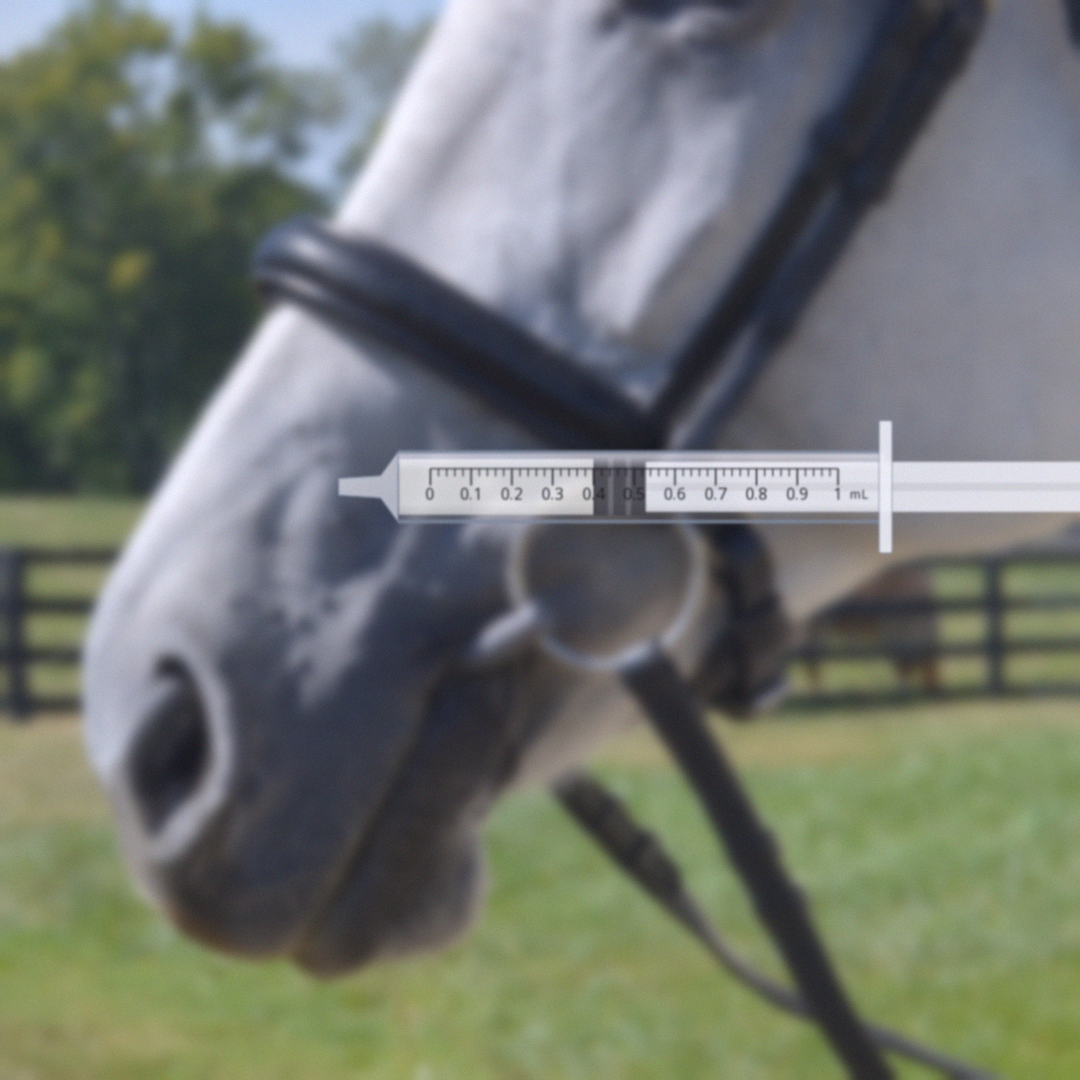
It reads 0.4; mL
